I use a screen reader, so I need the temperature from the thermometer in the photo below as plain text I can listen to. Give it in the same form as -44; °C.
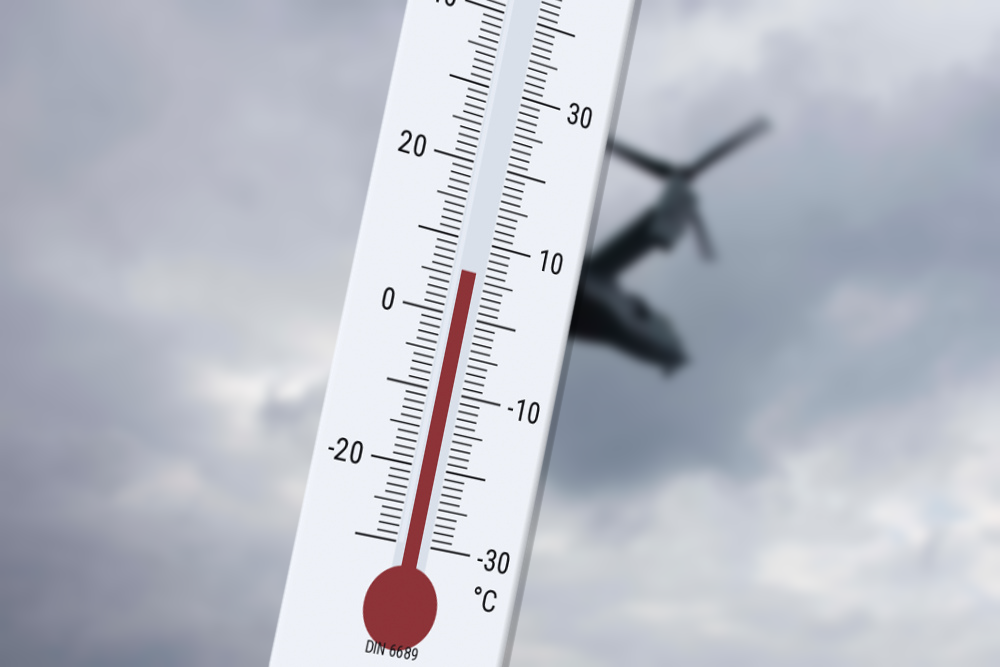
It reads 6; °C
